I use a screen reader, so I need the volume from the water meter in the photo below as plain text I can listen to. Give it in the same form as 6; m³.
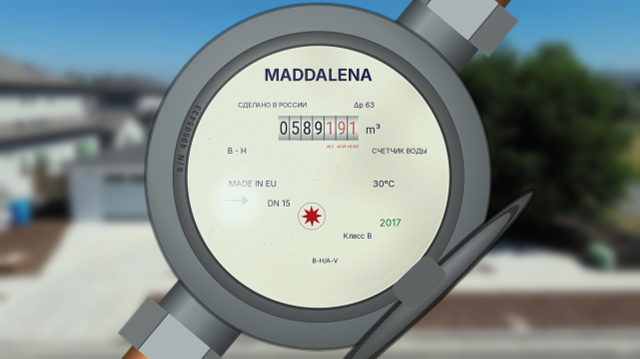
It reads 589.191; m³
